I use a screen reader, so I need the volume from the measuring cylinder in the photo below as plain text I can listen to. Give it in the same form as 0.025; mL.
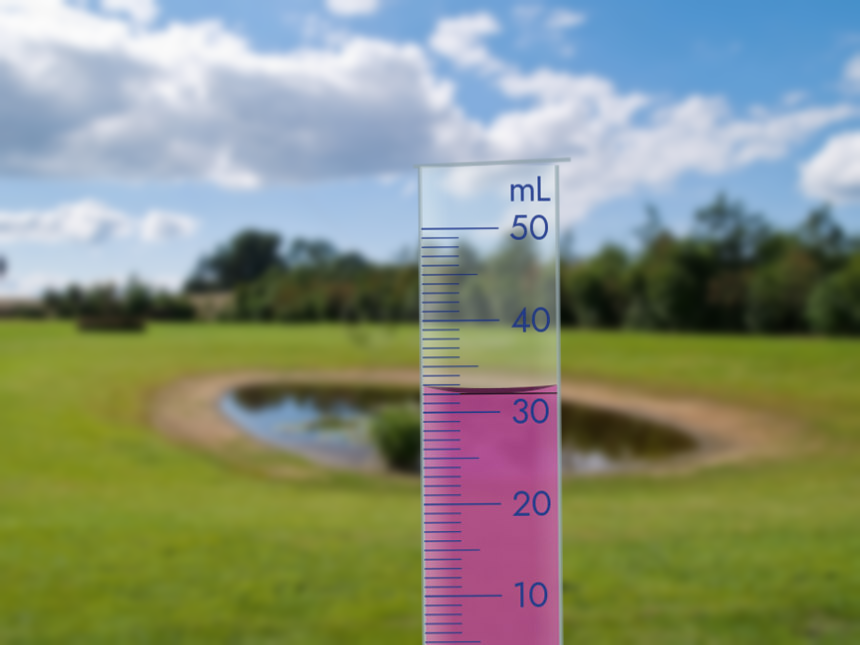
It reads 32; mL
